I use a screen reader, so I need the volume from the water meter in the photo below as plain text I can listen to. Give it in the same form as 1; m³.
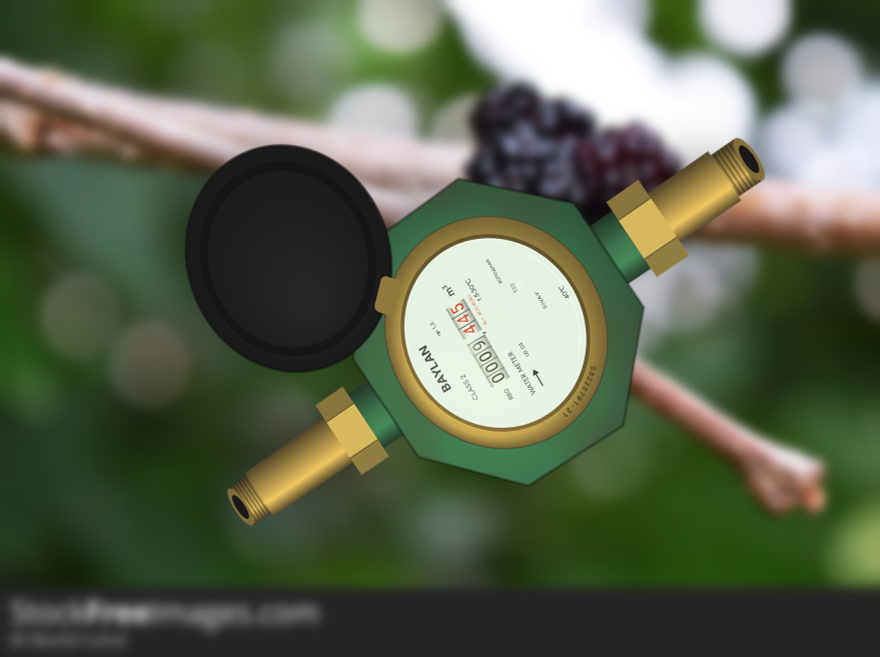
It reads 9.445; m³
